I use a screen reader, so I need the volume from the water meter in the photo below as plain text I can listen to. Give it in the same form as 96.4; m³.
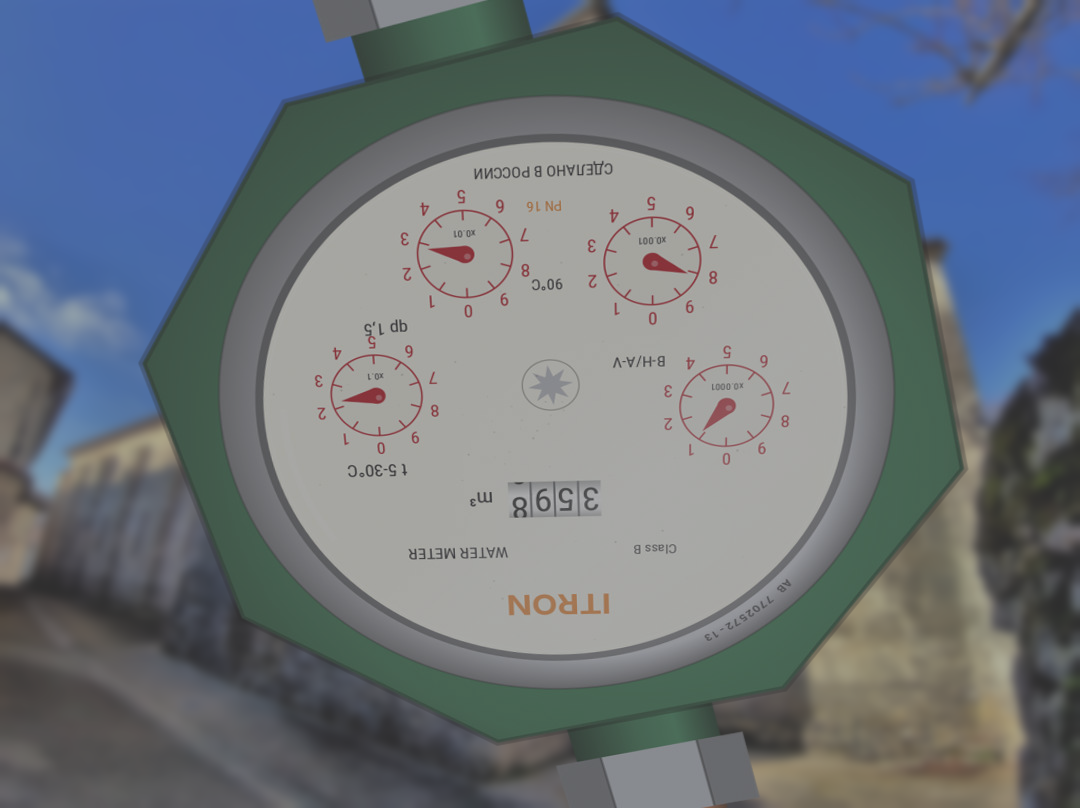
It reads 3598.2281; m³
